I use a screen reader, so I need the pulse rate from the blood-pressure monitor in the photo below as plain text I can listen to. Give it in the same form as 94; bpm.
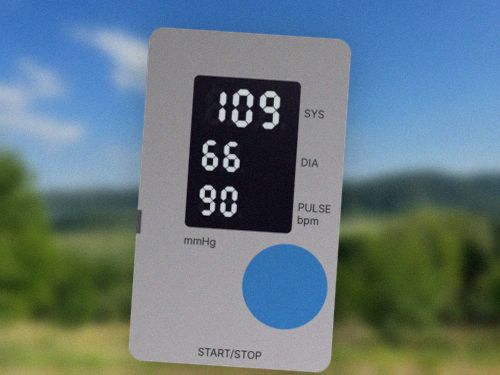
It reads 90; bpm
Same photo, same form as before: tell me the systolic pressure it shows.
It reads 109; mmHg
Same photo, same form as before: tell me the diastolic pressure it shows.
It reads 66; mmHg
